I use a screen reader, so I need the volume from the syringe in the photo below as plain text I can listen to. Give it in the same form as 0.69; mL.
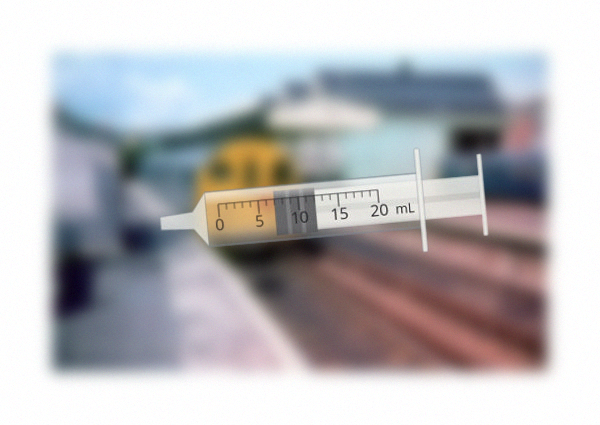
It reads 7; mL
